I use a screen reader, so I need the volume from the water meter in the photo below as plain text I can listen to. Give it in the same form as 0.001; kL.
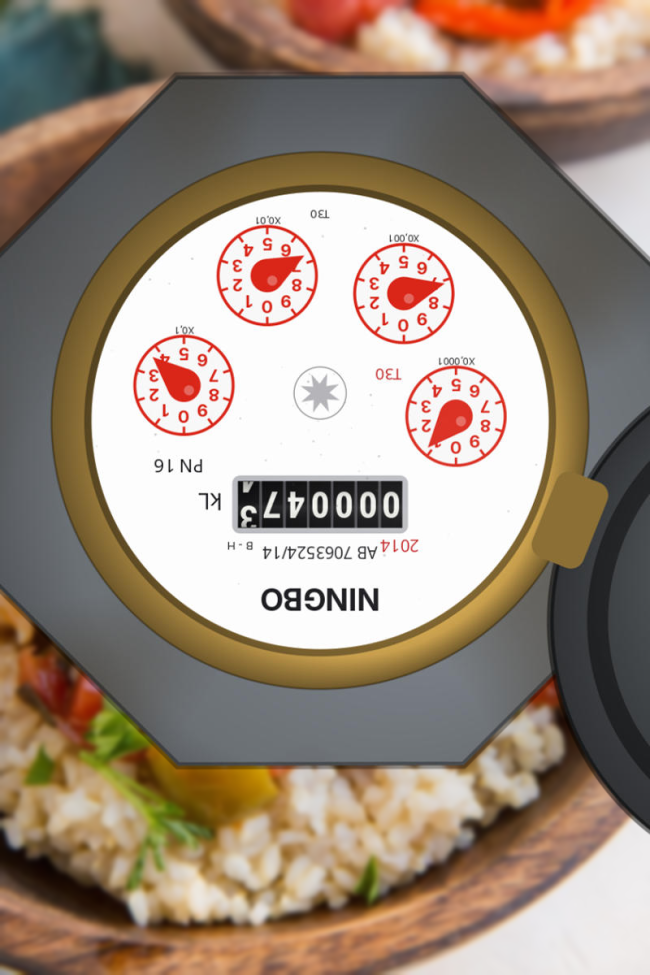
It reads 473.3671; kL
